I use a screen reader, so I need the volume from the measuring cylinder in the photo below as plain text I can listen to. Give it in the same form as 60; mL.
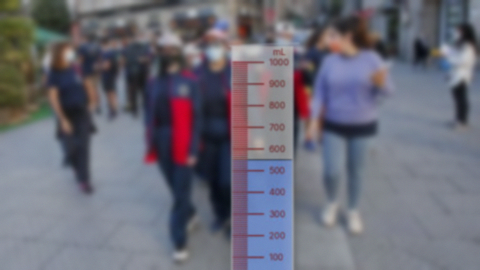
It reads 550; mL
